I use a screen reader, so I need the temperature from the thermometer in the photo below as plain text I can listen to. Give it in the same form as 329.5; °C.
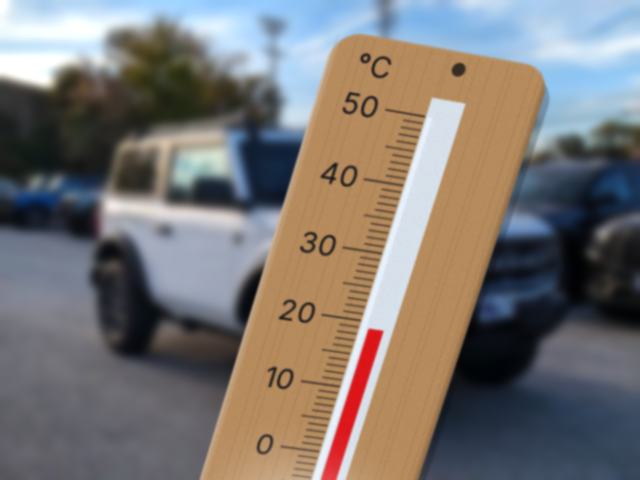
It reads 19; °C
